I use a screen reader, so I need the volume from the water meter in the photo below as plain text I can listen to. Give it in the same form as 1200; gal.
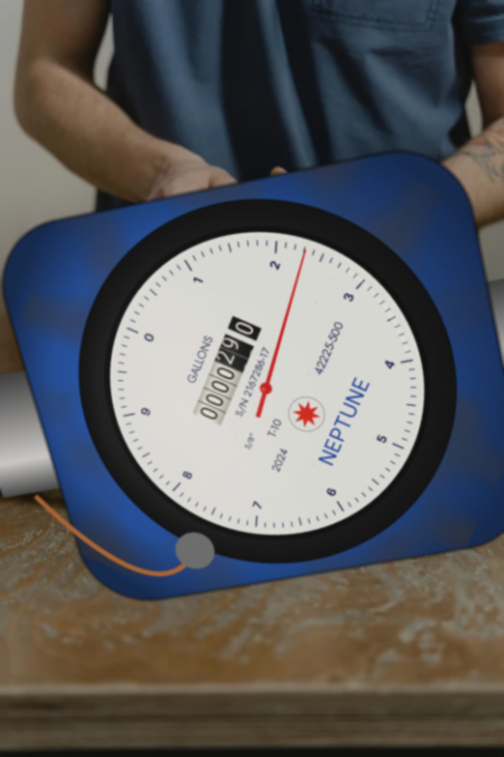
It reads 292.3; gal
